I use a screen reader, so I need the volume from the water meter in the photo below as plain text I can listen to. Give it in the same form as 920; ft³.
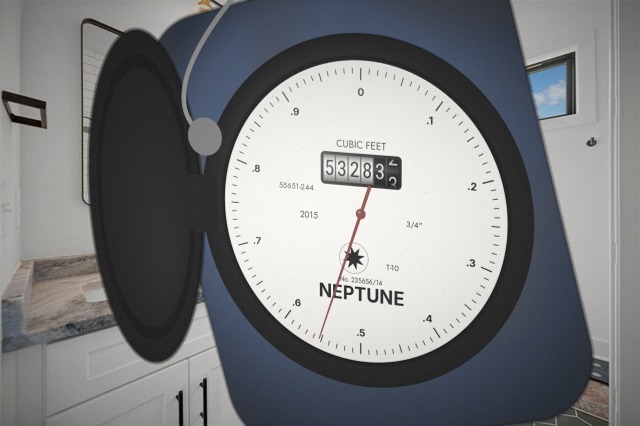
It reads 532832.55; ft³
